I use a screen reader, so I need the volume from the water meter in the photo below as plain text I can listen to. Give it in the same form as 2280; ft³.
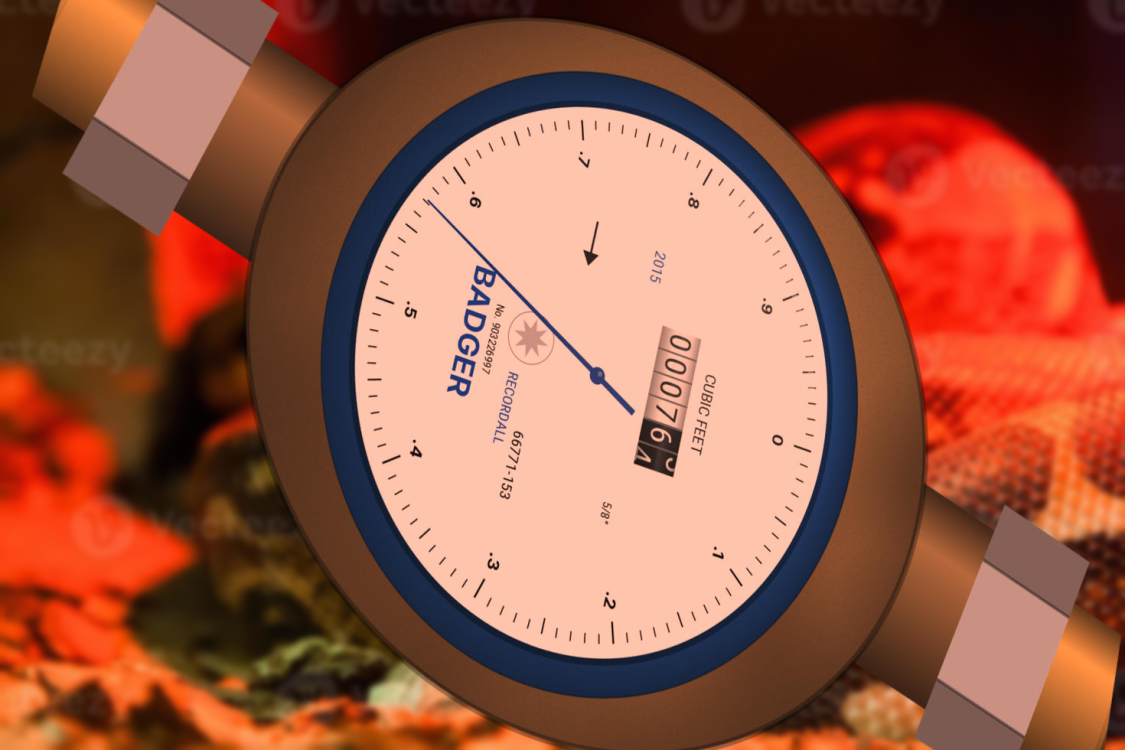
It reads 763.57; ft³
